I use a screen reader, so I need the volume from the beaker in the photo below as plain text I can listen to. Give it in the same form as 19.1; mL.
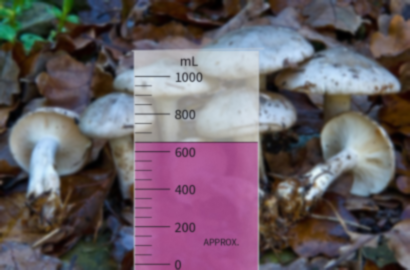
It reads 650; mL
